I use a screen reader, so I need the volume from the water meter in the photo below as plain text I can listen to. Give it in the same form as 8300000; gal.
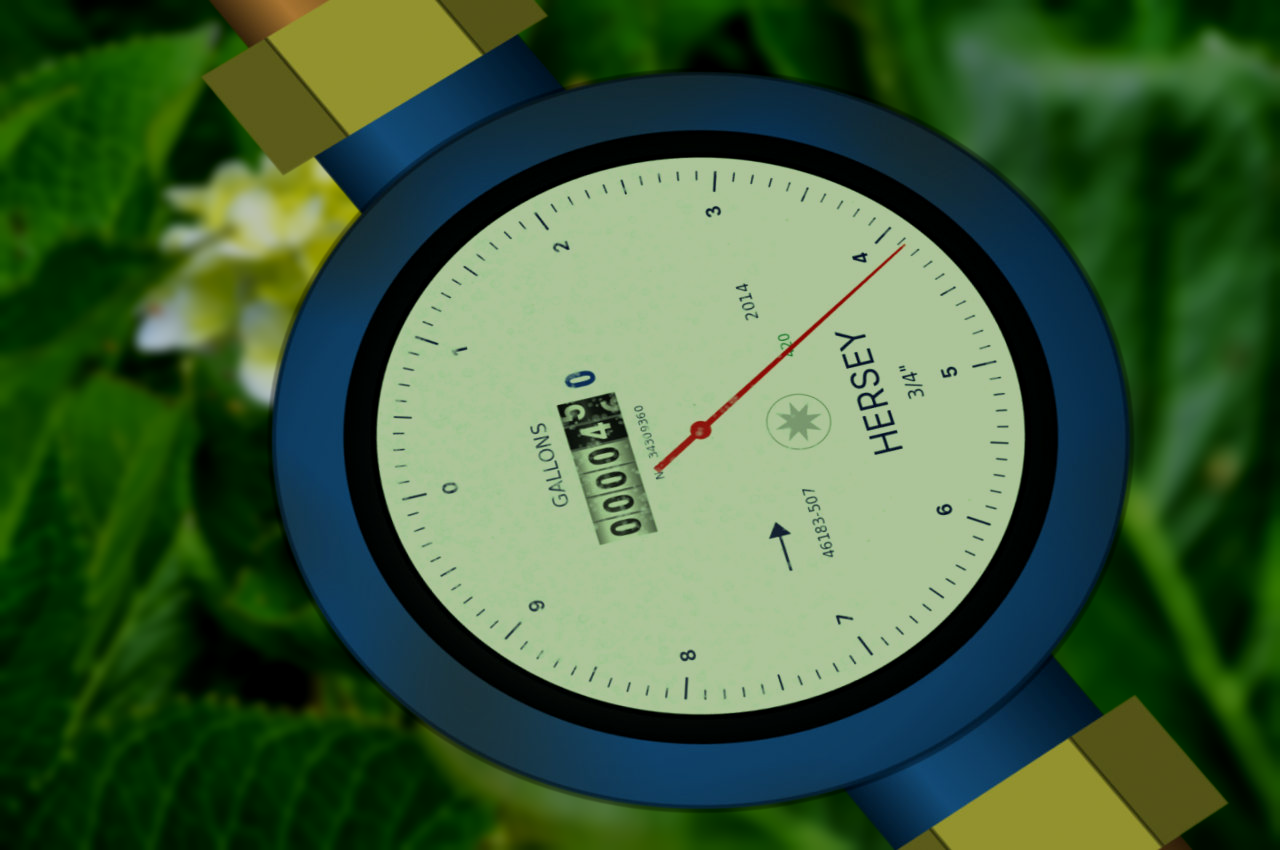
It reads 454.1; gal
